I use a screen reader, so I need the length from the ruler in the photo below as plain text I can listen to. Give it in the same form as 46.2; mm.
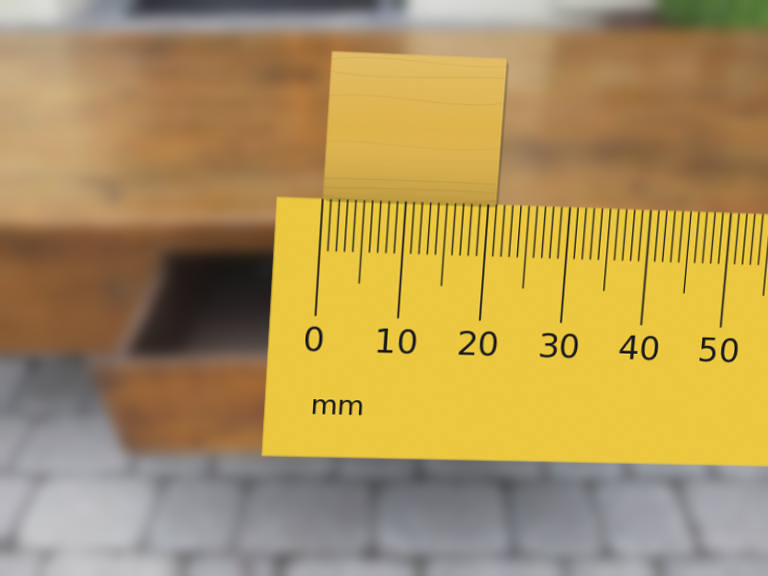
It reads 21; mm
